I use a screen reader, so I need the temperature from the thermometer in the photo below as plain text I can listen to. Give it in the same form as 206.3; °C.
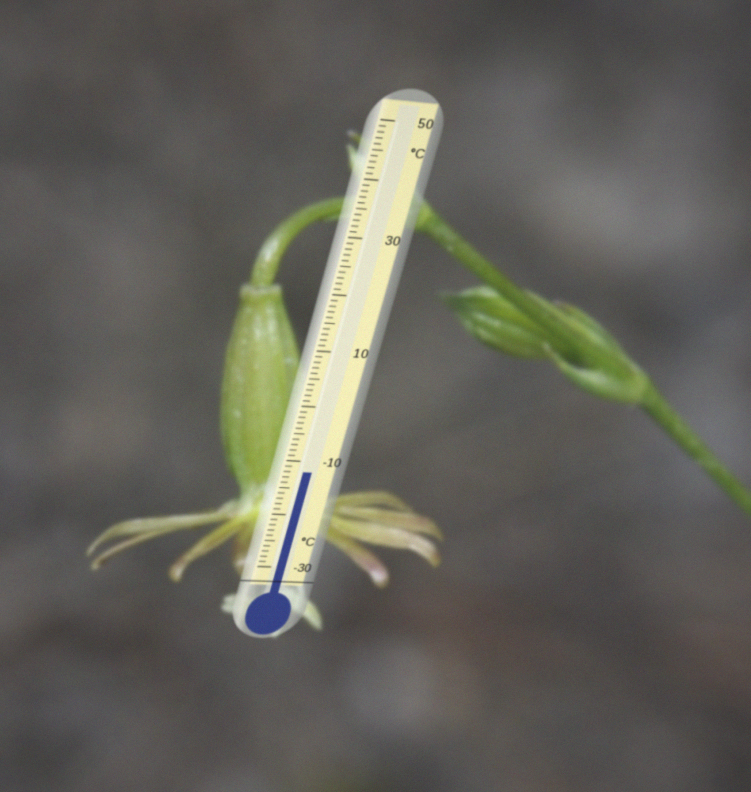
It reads -12; °C
